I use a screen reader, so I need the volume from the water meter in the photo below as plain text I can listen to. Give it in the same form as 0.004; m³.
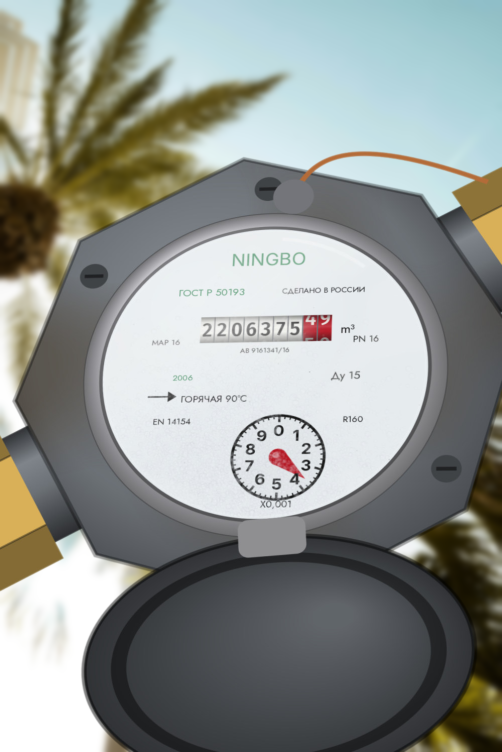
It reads 2206375.493; m³
